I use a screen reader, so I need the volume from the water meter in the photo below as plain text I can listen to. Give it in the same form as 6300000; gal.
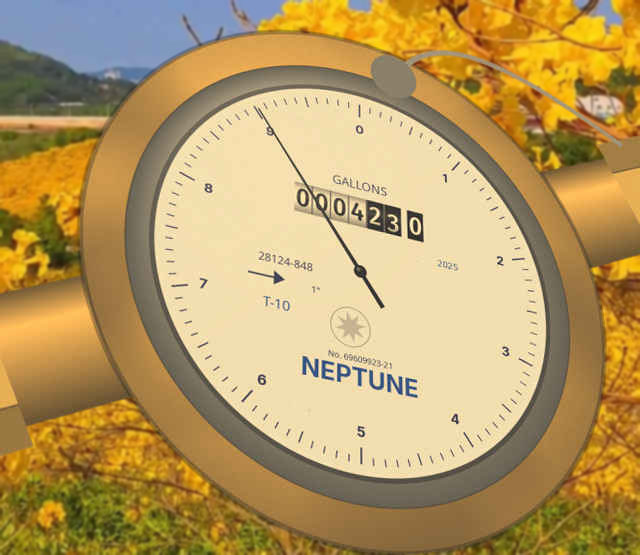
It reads 4229.0; gal
